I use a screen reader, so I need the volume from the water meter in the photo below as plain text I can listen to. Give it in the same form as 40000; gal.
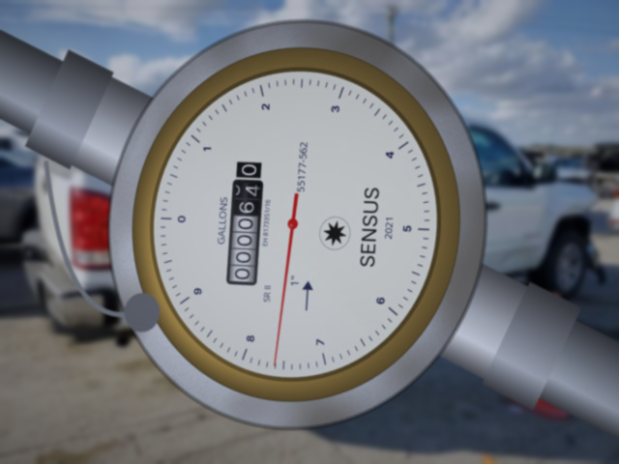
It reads 637.6; gal
